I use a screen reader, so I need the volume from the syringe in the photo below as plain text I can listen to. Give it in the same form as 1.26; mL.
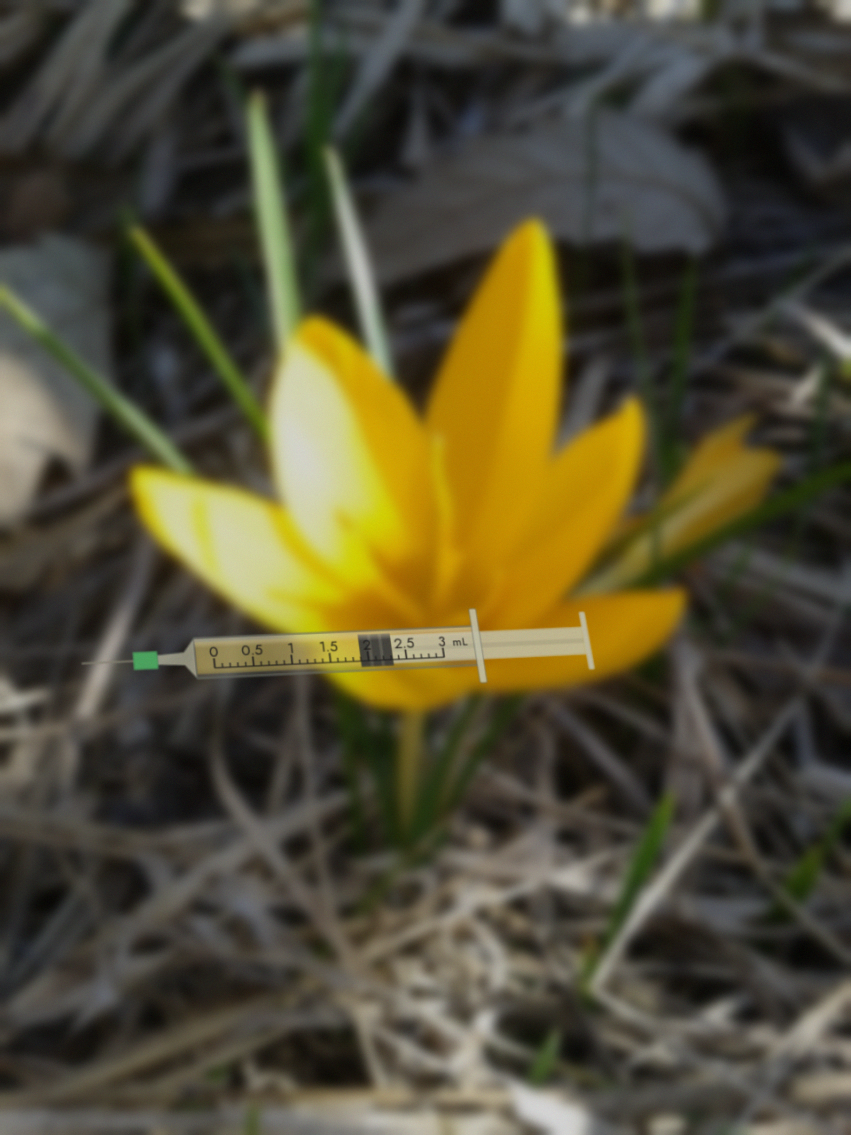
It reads 1.9; mL
